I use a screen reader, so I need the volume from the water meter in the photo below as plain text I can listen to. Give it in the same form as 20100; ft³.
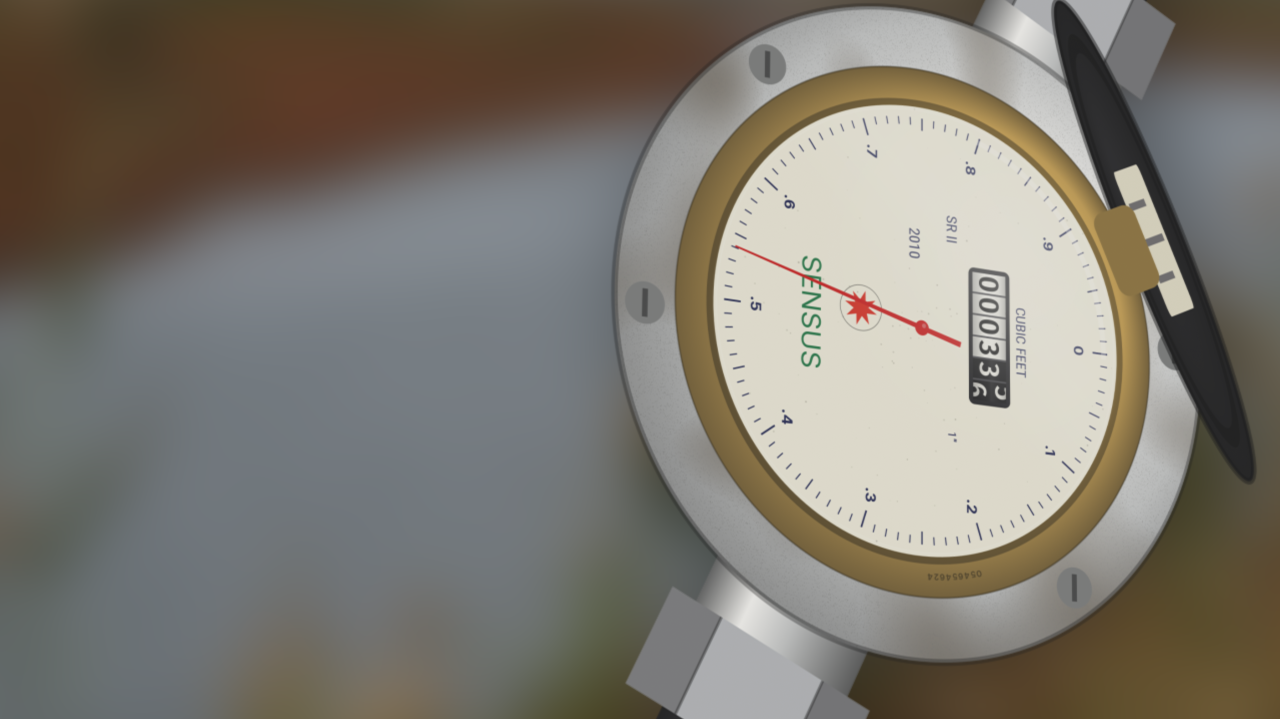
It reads 335.54; ft³
